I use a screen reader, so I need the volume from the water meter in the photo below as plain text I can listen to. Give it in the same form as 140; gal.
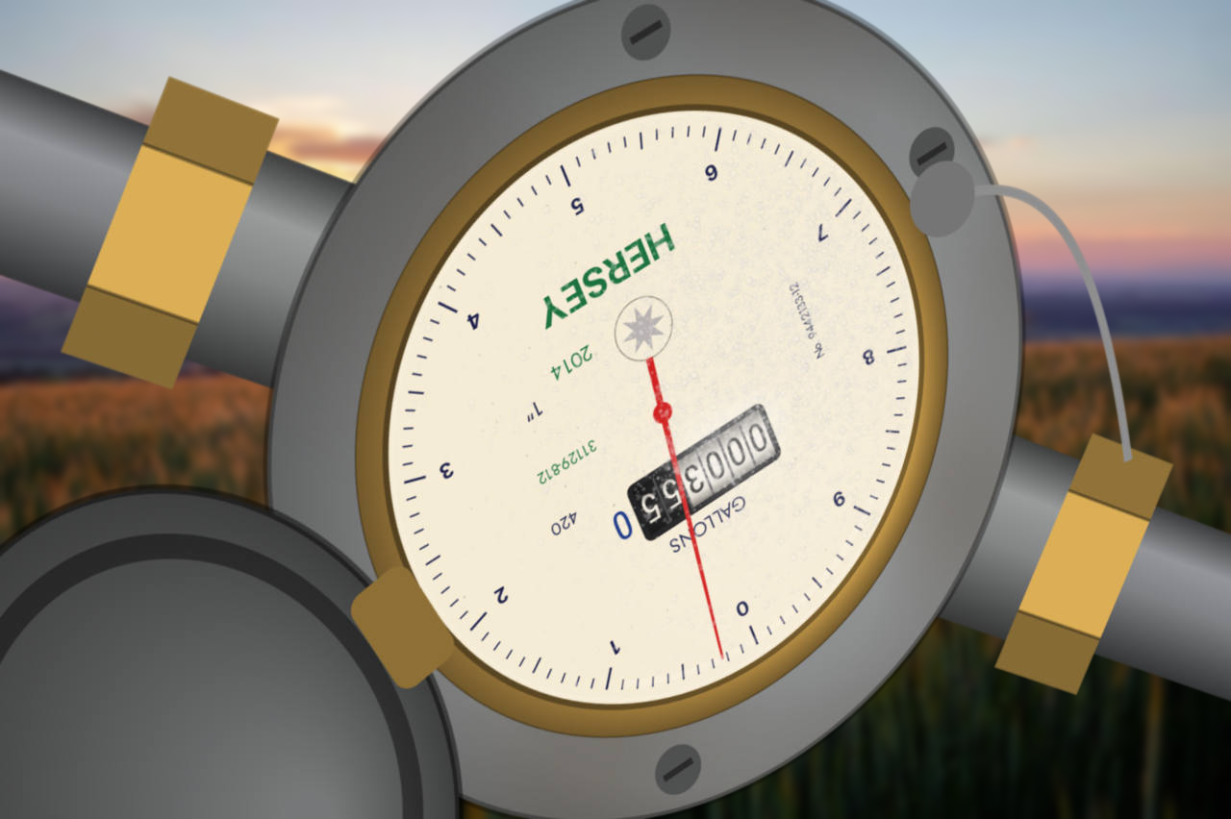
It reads 3550.2; gal
